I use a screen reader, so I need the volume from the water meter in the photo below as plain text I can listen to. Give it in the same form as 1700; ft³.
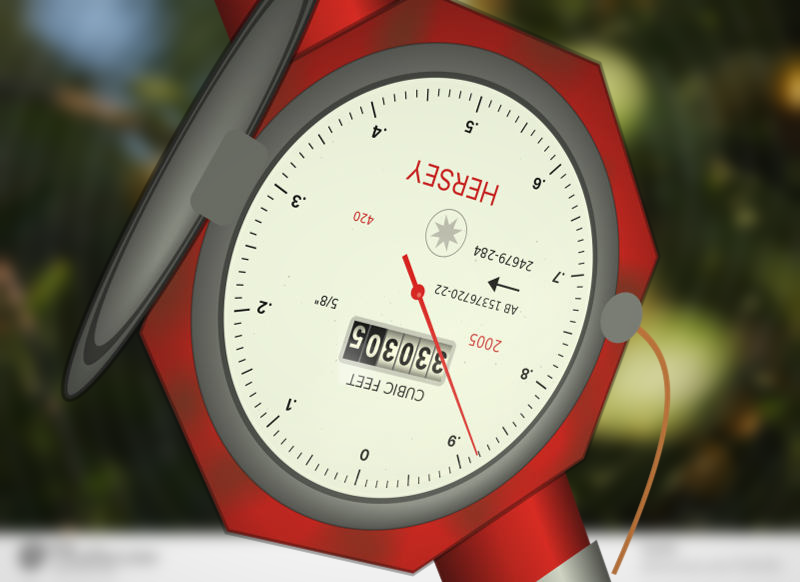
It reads 330304.88; ft³
